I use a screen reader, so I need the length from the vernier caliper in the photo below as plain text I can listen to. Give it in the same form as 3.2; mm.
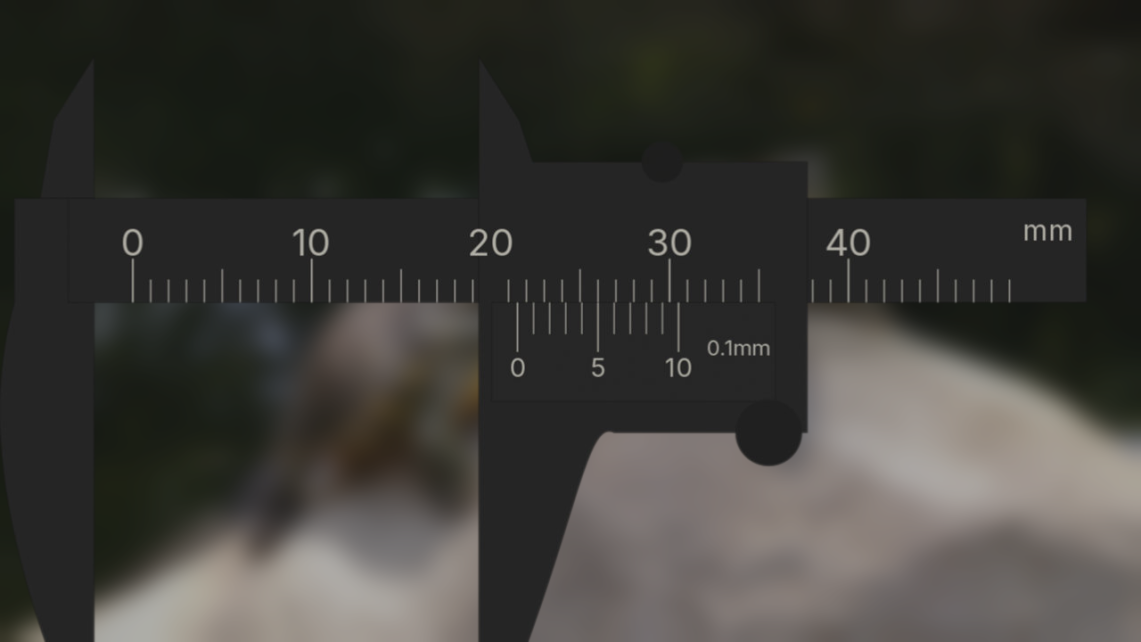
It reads 21.5; mm
